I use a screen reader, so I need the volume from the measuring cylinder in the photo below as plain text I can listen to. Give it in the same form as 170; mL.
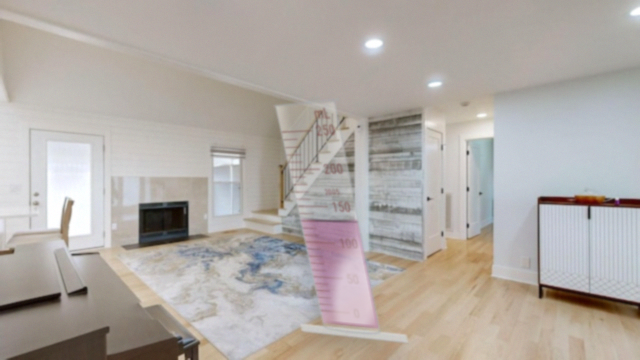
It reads 130; mL
